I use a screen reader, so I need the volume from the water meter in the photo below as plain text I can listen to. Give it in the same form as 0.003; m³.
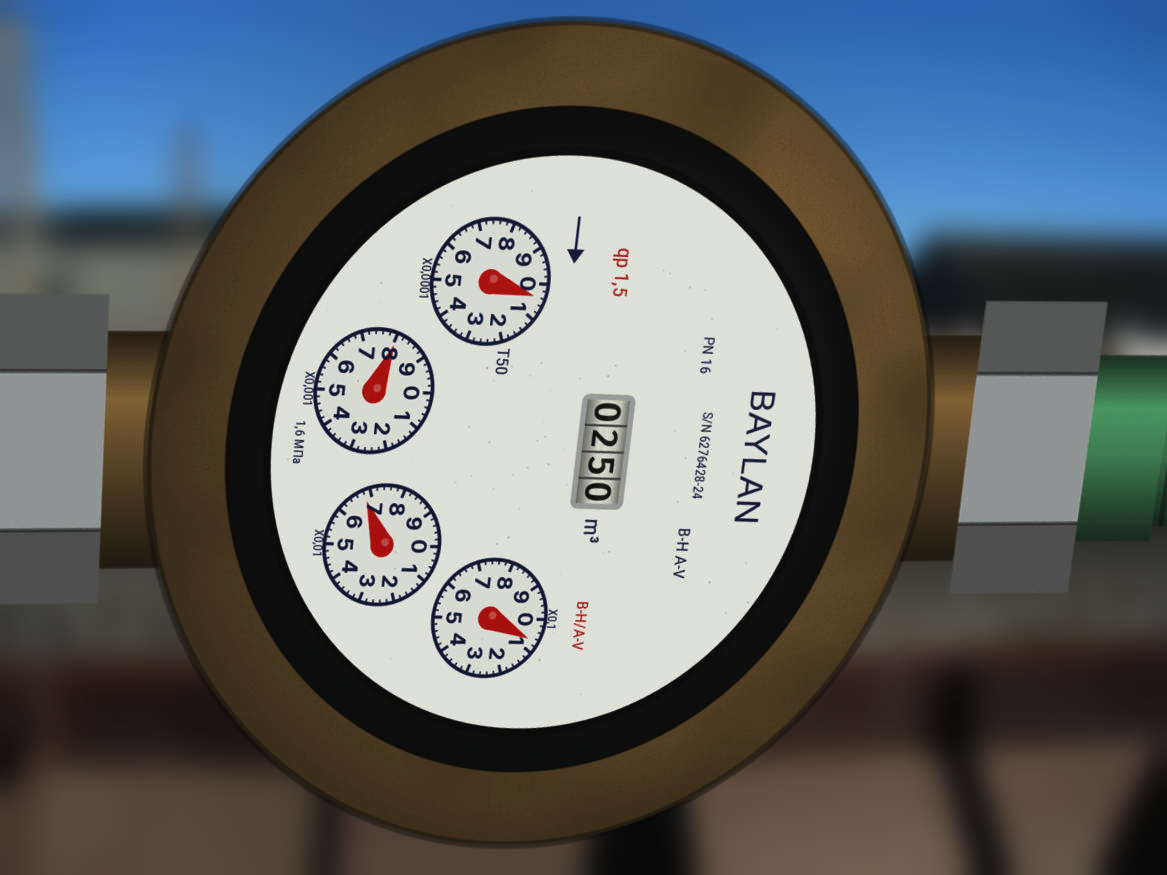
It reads 250.0680; m³
